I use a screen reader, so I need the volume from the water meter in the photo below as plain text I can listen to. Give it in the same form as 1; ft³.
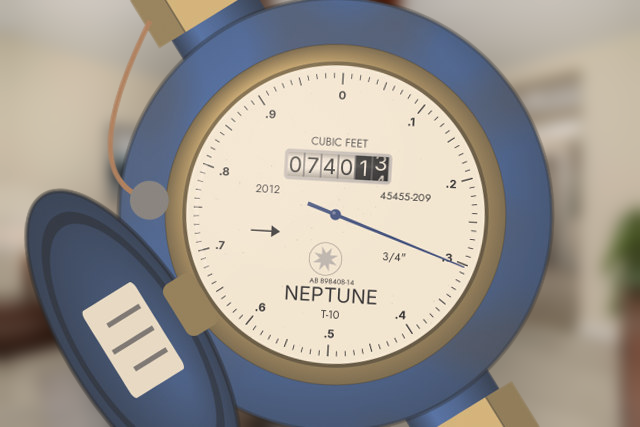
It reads 74013.30; ft³
